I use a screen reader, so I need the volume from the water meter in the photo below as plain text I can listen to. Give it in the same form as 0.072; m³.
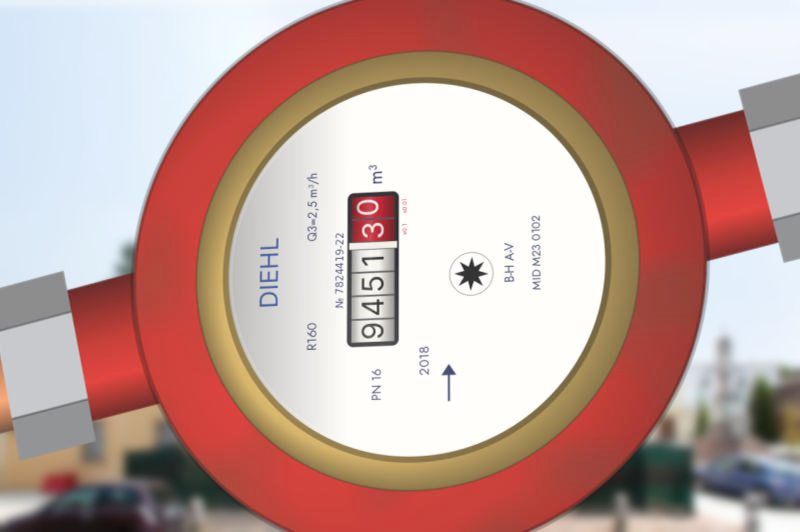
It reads 9451.30; m³
